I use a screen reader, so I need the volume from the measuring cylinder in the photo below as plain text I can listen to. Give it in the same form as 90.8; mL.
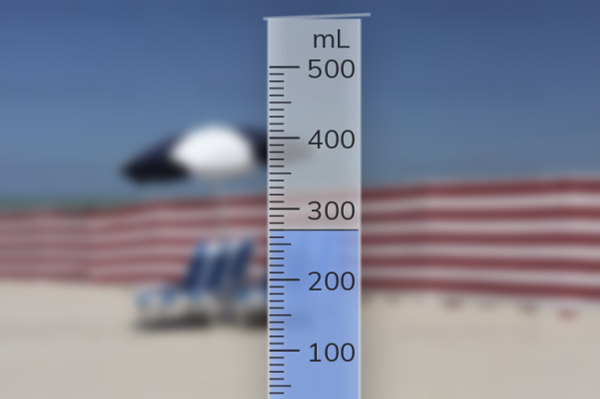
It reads 270; mL
